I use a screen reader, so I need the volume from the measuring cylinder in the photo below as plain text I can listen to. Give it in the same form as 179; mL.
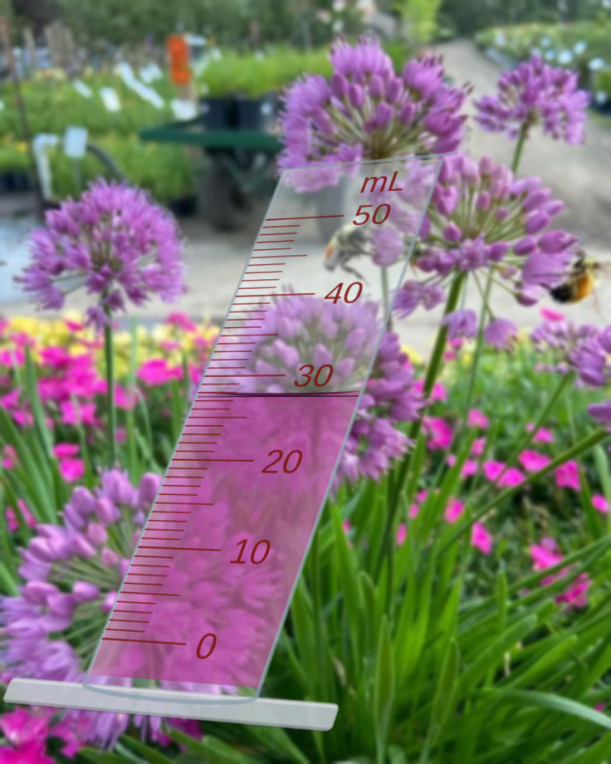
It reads 27.5; mL
